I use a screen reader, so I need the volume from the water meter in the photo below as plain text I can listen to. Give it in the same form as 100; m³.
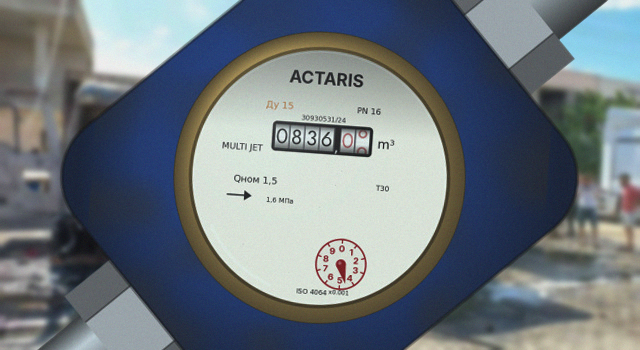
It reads 836.084; m³
